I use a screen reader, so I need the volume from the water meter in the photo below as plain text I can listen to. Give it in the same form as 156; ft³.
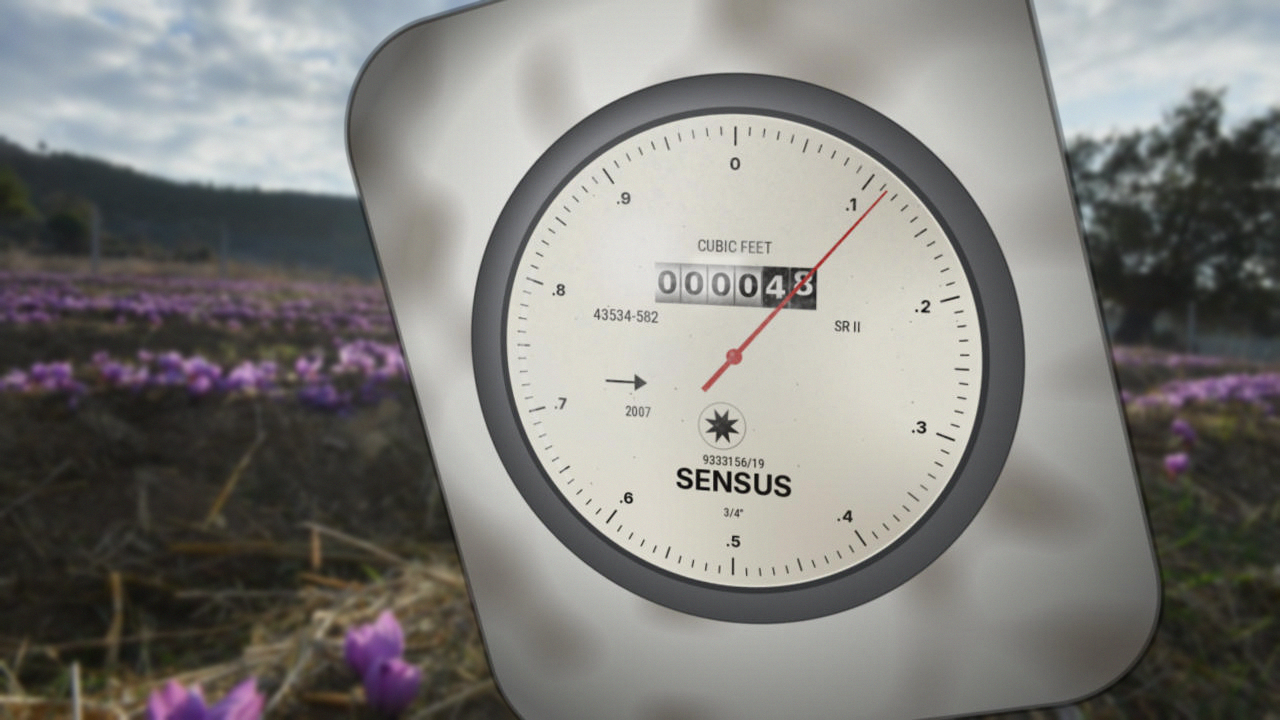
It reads 48.11; ft³
